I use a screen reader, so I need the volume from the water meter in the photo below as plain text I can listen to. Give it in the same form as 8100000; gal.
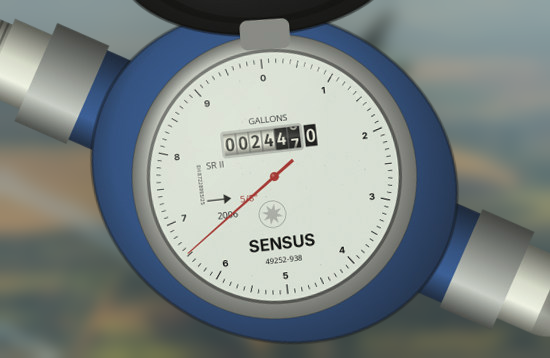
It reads 24466.5; gal
